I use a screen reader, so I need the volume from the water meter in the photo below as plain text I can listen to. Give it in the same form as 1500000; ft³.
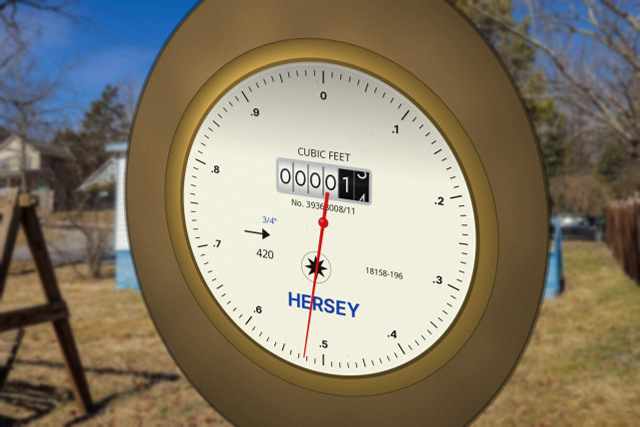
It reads 13.52; ft³
